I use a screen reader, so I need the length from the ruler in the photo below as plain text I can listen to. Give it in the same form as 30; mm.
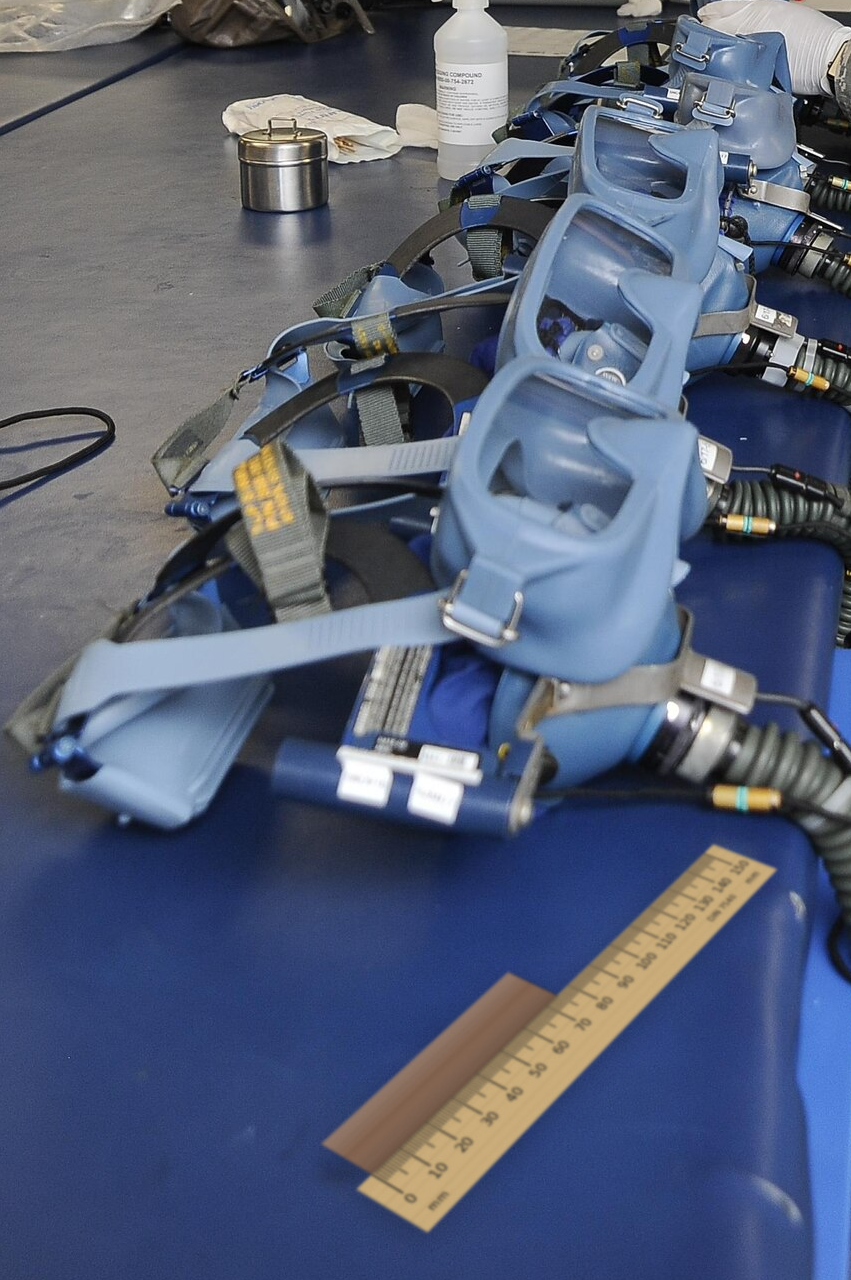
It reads 75; mm
